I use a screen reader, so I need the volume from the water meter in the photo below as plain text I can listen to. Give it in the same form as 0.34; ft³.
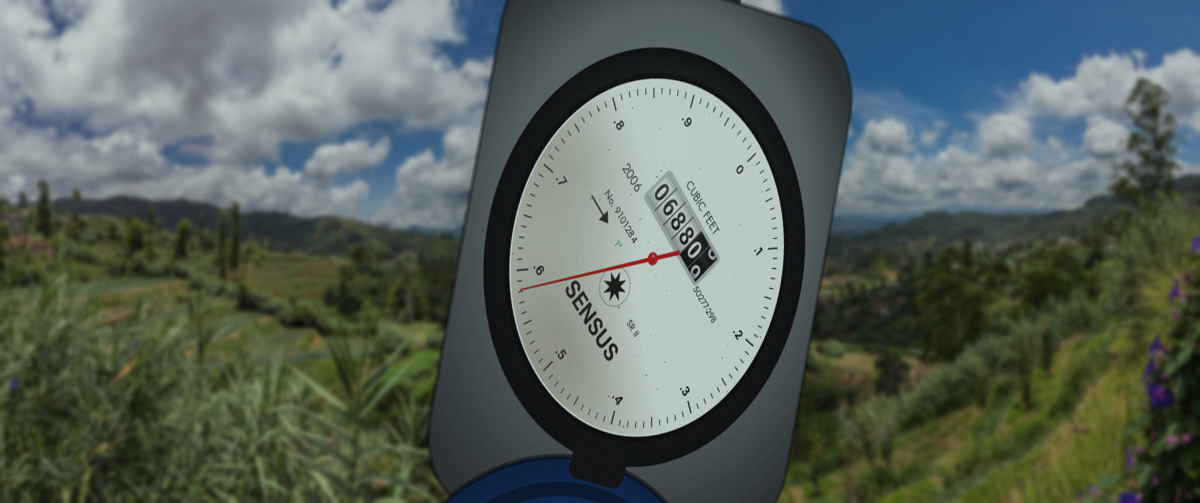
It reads 68808.58; ft³
